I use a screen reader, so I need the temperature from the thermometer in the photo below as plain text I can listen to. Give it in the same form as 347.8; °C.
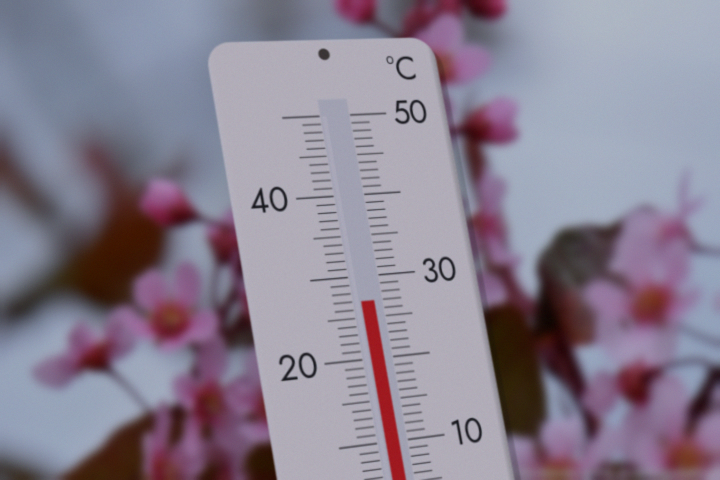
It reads 27; °C
